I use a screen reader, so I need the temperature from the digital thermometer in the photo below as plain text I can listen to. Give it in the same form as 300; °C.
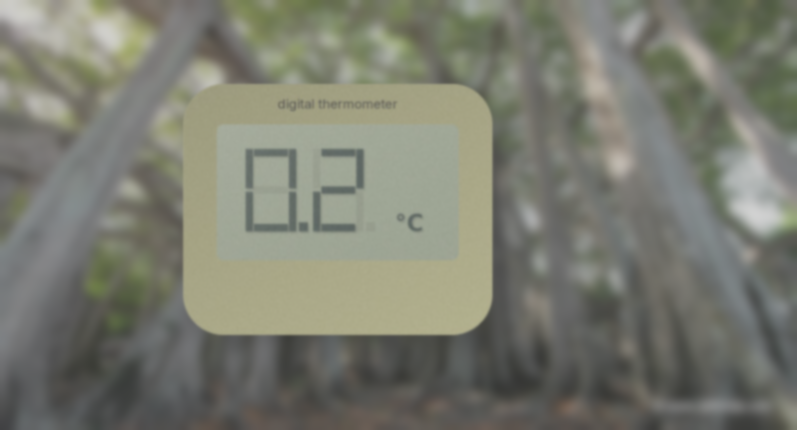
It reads 0.2; °C
